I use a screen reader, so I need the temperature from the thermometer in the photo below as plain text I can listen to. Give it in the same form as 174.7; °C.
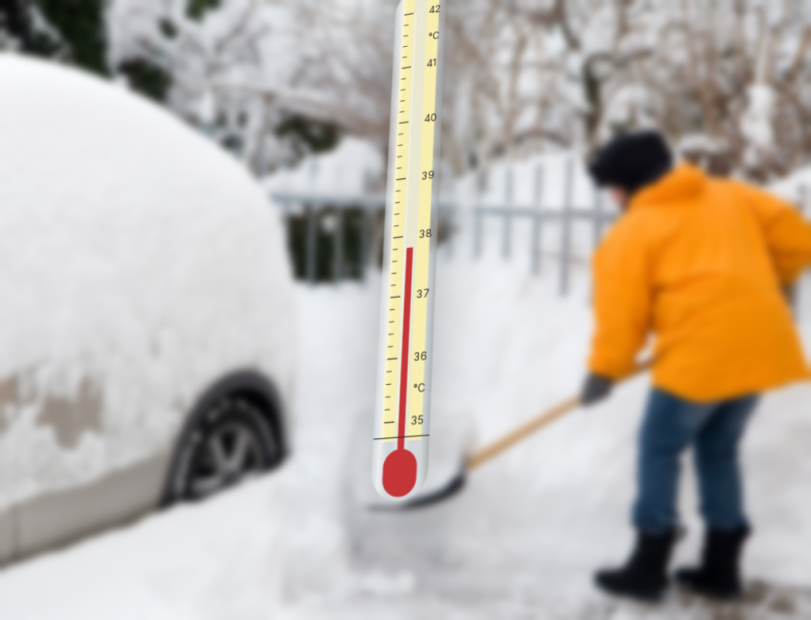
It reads 37.8; °C
